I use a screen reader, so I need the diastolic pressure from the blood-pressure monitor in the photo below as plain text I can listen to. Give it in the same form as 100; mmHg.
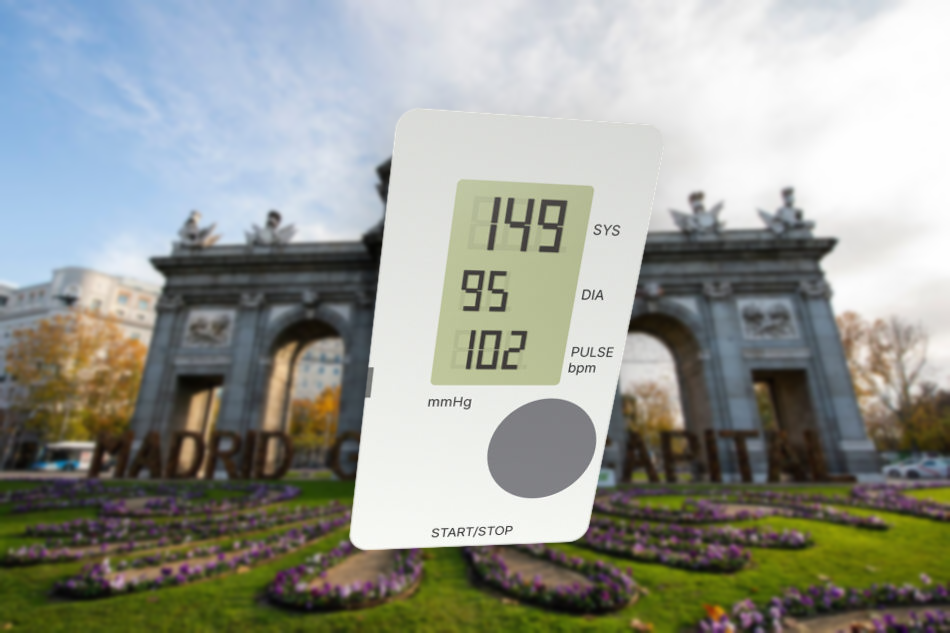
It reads 95; mmHg
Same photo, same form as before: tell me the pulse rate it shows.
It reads 102; bpm
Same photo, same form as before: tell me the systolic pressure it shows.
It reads 149; mmHg
